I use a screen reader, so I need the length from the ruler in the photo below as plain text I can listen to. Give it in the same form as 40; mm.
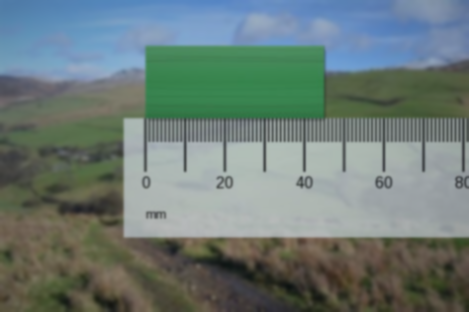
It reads 45; mm
